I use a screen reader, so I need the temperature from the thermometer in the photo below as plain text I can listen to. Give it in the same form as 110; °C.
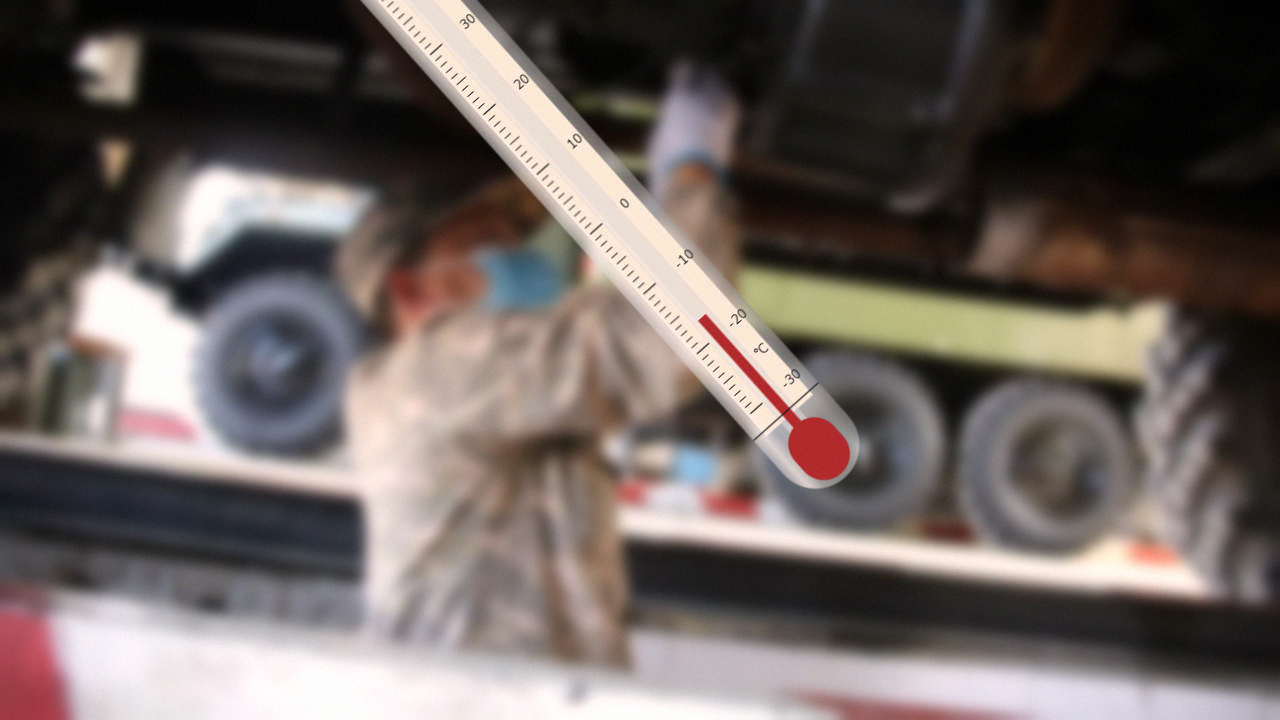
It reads -17; °C
